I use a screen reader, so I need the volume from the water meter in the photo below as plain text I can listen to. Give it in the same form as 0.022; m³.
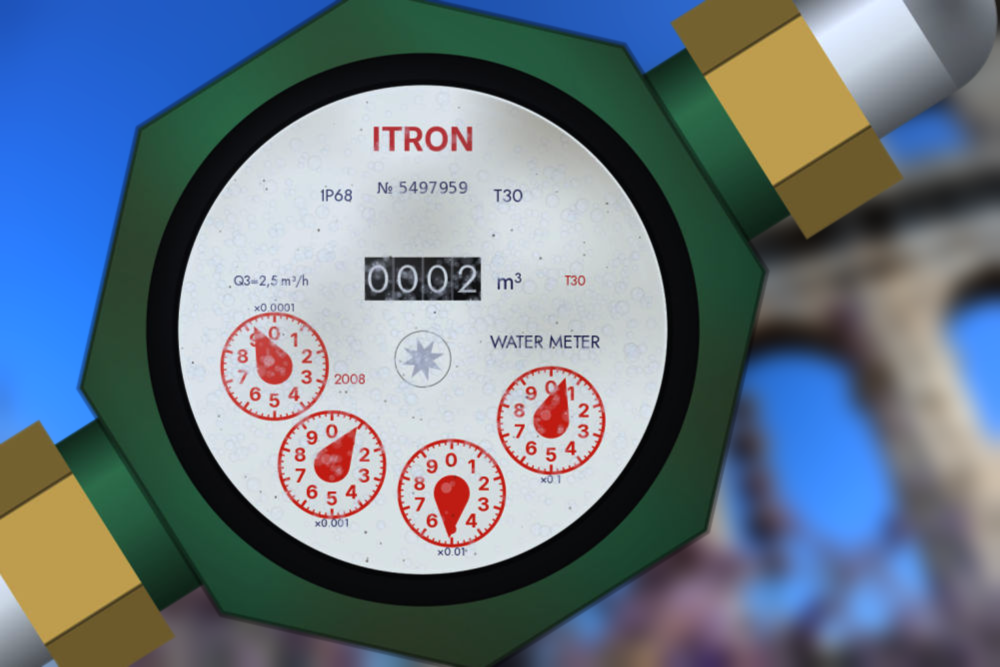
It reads 2.0509; m³
